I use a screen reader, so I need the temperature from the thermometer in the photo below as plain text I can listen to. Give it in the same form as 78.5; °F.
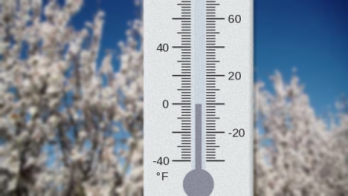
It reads 0; °F
